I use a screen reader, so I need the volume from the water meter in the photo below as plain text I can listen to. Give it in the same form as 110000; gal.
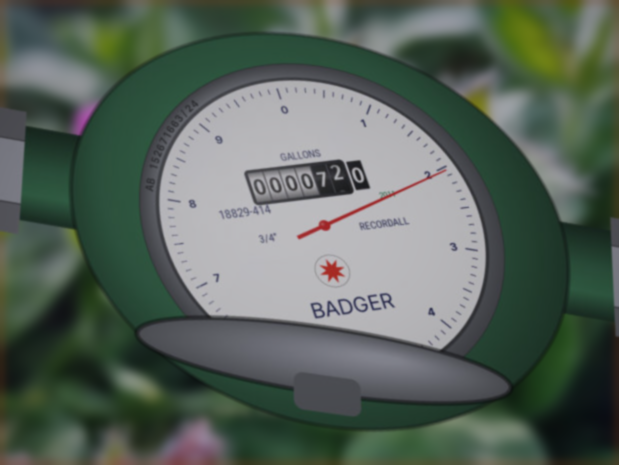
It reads 722.0; gal
